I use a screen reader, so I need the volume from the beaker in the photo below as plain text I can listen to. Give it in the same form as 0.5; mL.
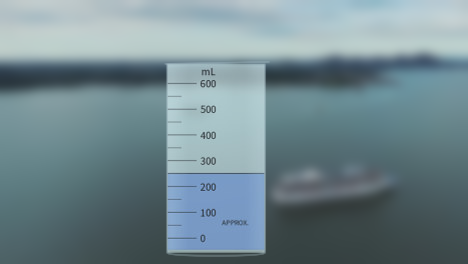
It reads 250; mL
